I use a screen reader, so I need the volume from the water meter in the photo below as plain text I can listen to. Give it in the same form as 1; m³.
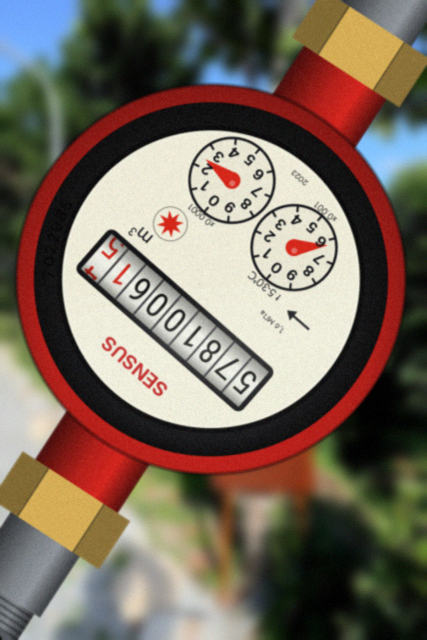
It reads 5781006.1462; m³
